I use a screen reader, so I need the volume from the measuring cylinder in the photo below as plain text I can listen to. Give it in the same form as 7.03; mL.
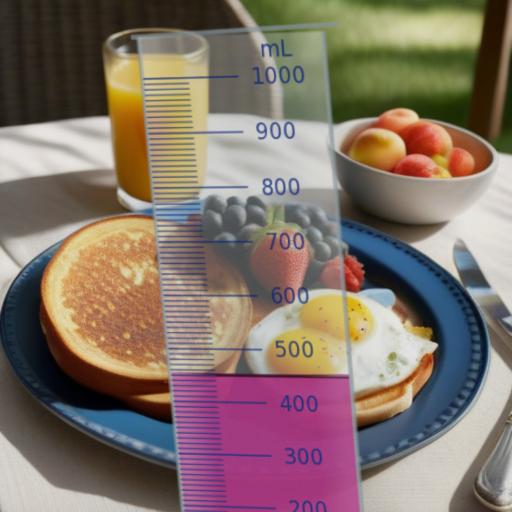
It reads 450; mL
